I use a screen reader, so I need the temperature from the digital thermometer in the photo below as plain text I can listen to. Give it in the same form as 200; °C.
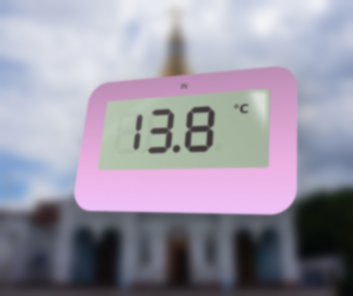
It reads 13.8; °C
